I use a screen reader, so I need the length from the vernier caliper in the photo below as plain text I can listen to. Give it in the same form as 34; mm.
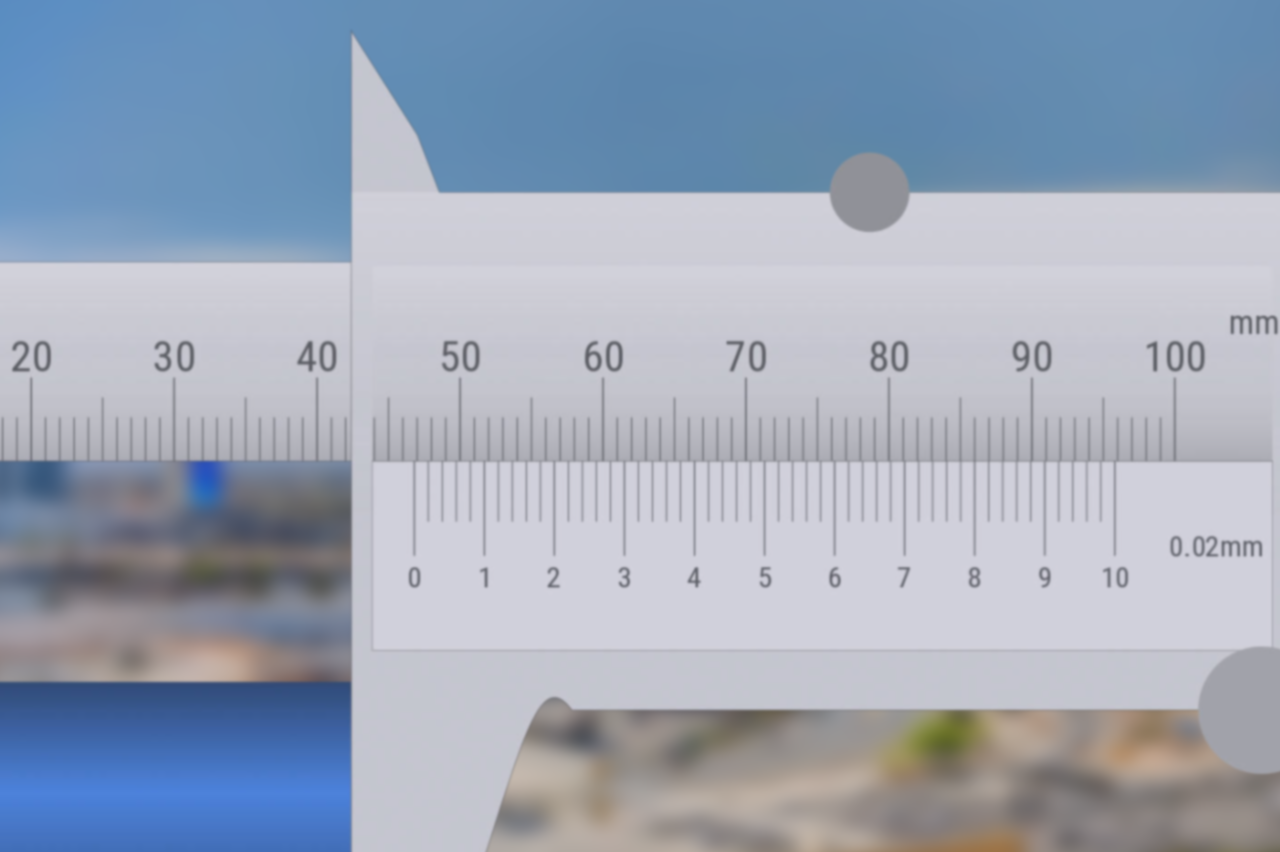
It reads 46.8; mm
